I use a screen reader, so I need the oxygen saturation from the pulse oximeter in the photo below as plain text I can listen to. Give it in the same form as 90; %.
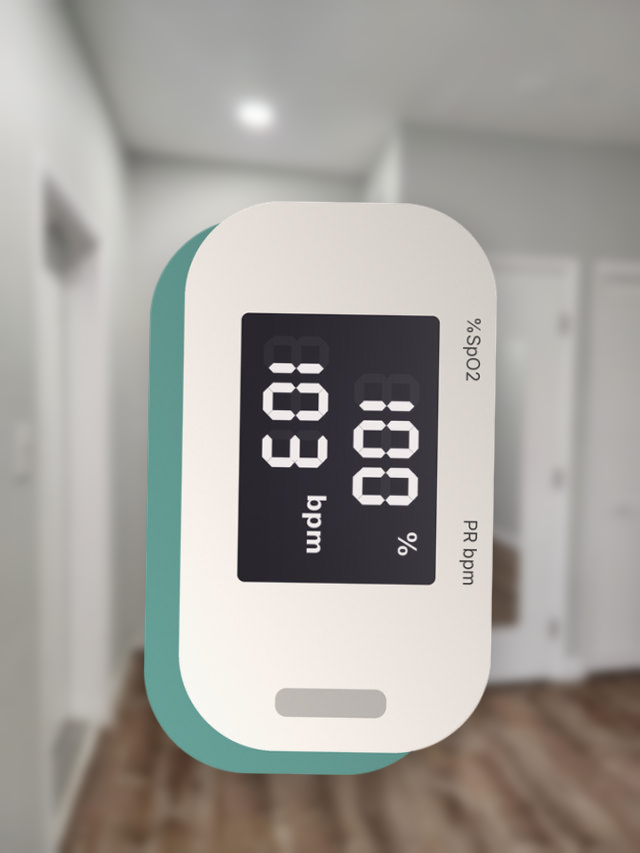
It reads 100; %
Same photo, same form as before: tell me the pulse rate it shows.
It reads 103; bpm
